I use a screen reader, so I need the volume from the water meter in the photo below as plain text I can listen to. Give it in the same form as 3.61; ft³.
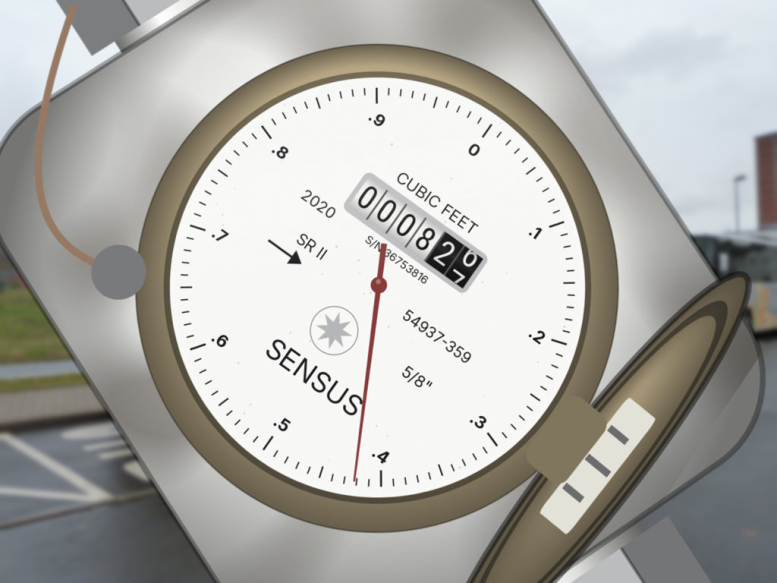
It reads 826.42; ft³
